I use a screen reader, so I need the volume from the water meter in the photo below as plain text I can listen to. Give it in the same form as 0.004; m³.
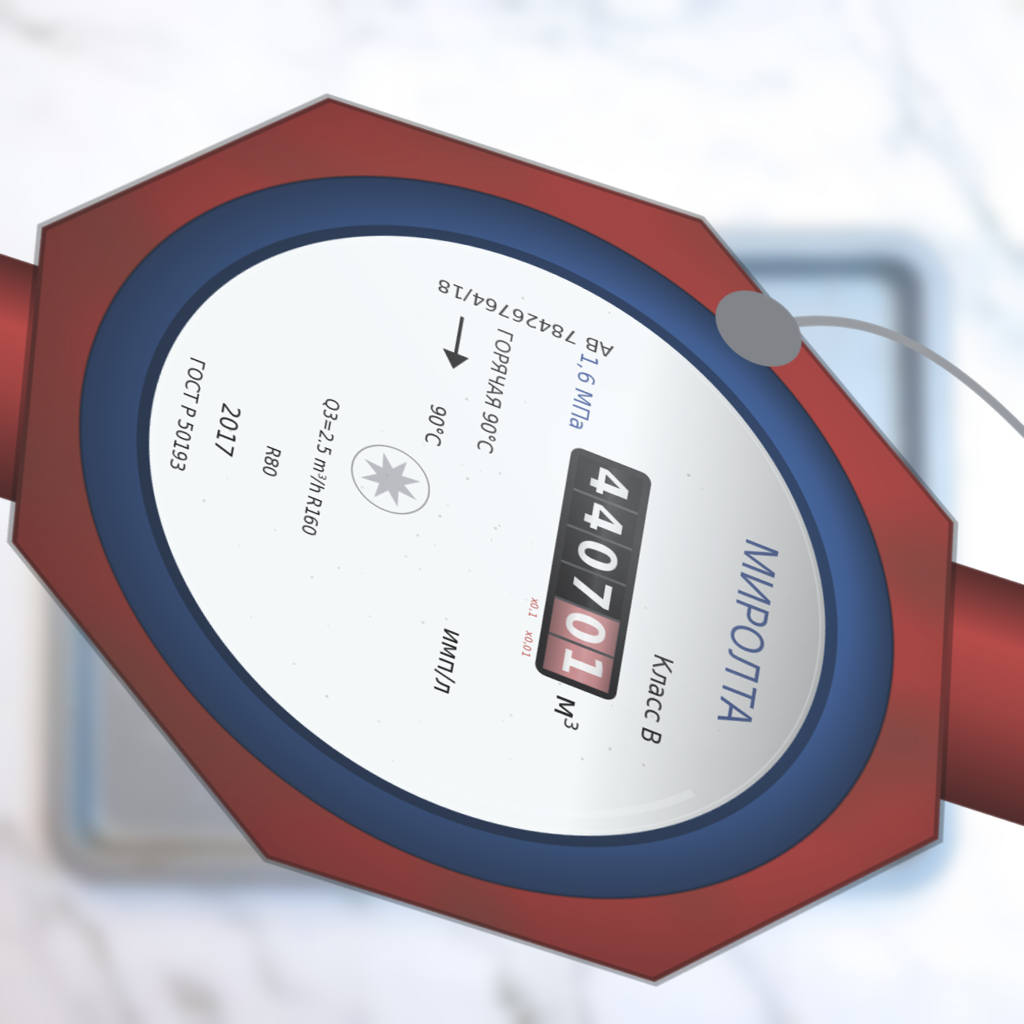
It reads 4407.01; m³
